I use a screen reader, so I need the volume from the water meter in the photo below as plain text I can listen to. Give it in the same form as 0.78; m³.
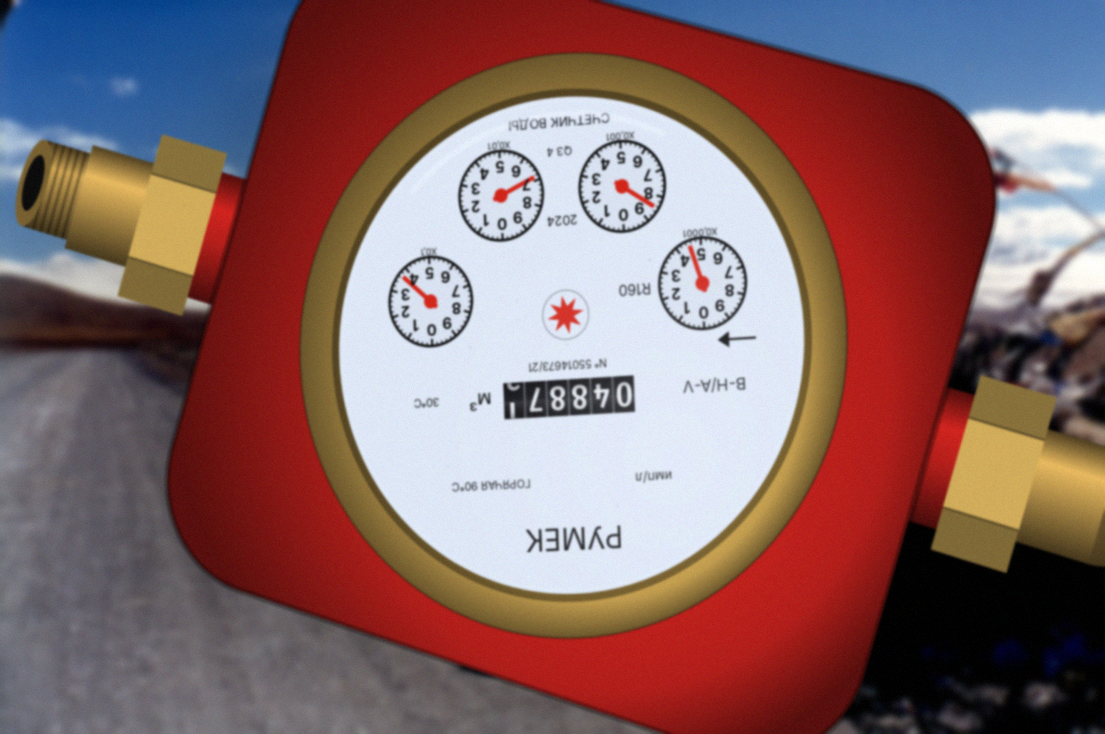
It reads 48871.3684; m³
